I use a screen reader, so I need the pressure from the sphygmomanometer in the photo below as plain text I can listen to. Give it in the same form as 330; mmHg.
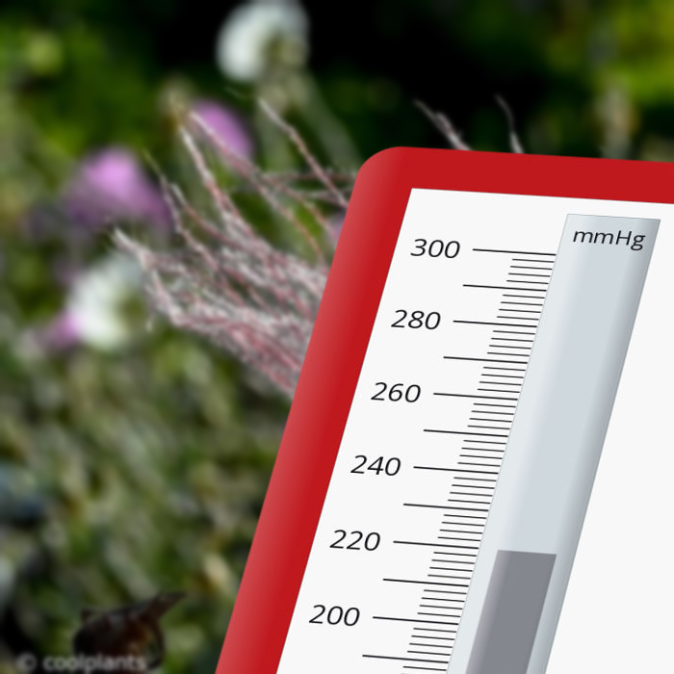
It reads 220; mmHg
